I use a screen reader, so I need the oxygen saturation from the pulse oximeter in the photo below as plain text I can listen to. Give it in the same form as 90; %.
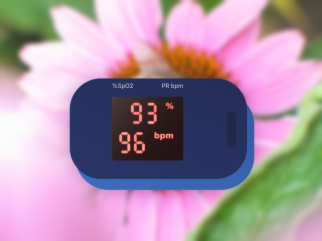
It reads 93; %
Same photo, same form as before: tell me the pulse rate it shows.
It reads 96; bpm
